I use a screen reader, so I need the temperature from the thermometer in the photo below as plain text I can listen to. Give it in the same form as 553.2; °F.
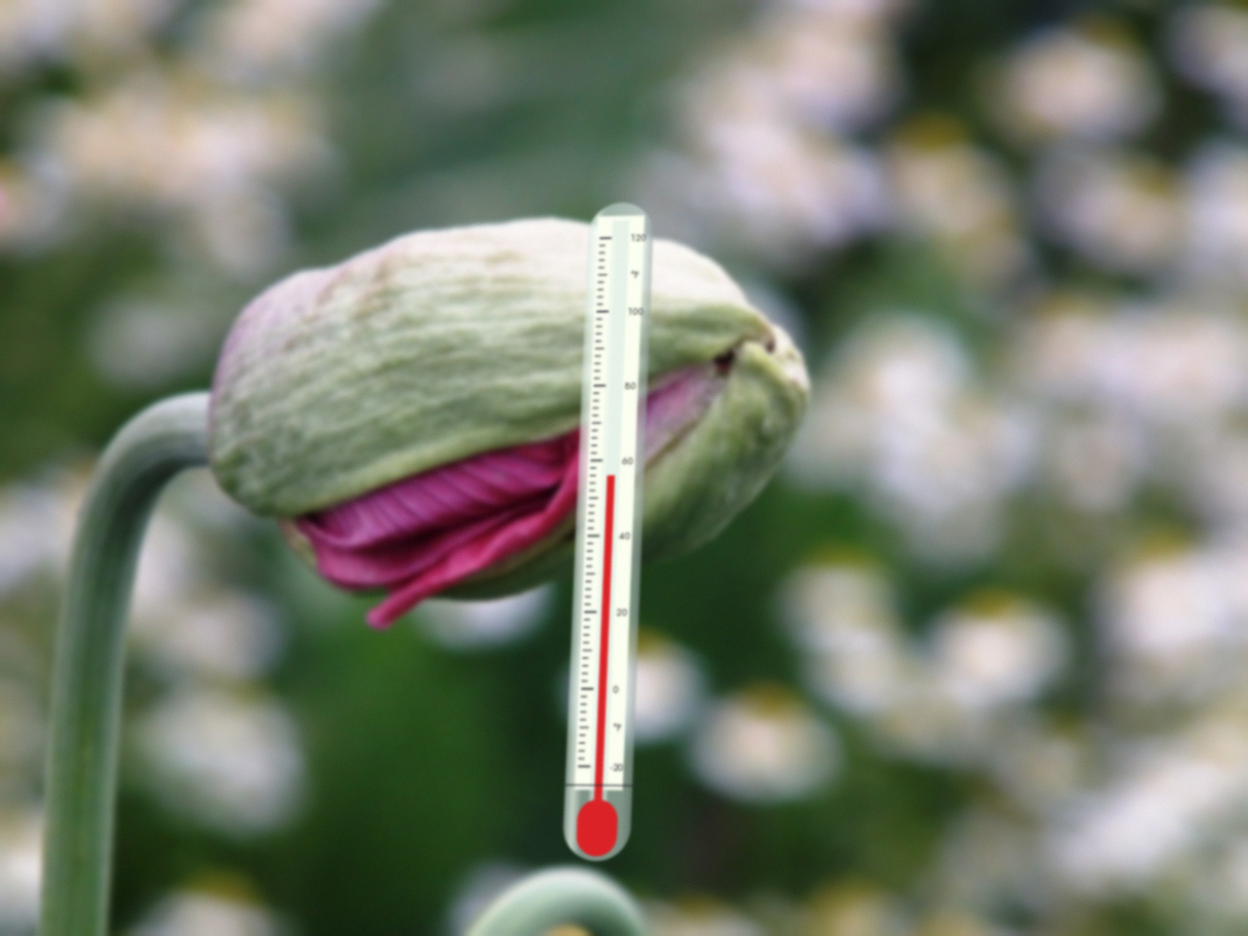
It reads 56; °F
